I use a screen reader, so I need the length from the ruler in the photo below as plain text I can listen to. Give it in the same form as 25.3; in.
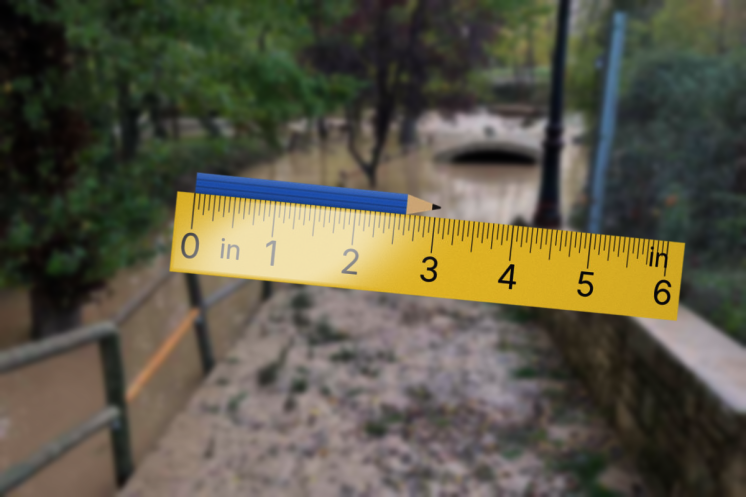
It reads 3.0625; in
